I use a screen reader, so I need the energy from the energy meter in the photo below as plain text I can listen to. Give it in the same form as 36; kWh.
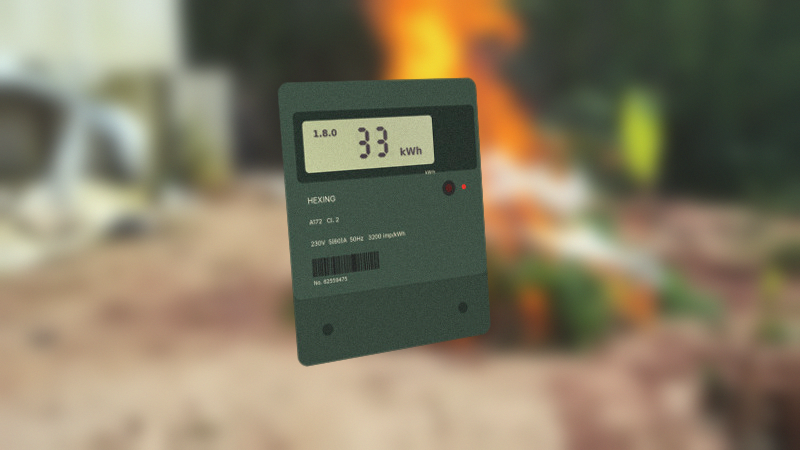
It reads 33; kWh
